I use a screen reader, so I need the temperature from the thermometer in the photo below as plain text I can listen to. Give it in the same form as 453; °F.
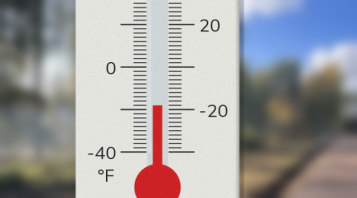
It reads -18; °F
